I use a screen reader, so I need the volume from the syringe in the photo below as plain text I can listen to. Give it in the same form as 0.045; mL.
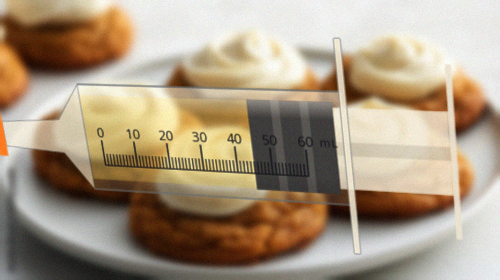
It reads 45; mL
